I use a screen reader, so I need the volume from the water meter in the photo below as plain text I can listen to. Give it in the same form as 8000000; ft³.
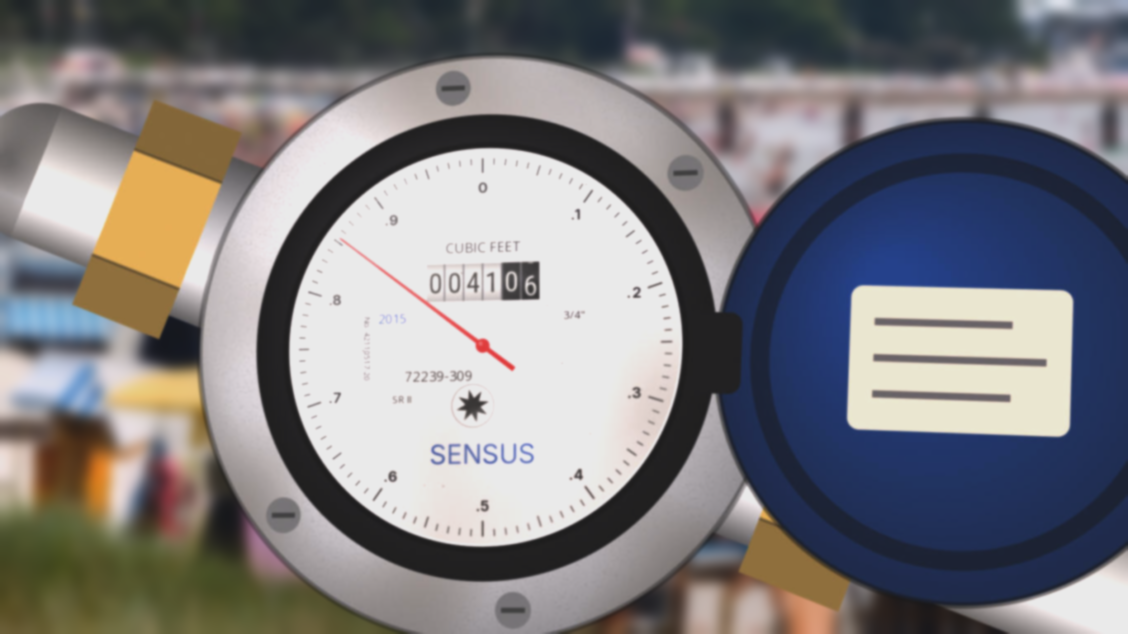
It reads 4105.85; ft³
